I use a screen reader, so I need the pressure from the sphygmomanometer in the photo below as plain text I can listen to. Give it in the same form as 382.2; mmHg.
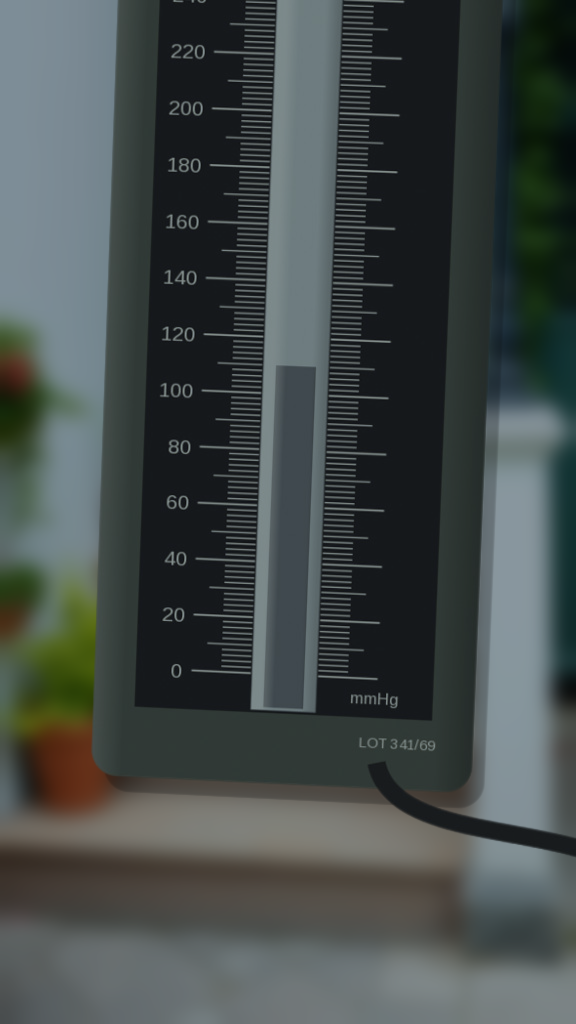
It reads 110; mmHg
